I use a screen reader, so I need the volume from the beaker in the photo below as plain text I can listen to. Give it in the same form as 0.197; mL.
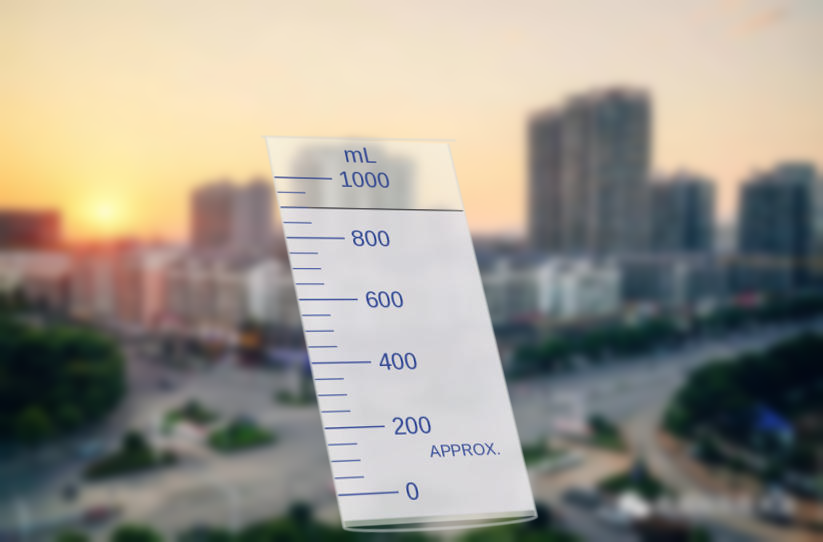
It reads 900; mL
